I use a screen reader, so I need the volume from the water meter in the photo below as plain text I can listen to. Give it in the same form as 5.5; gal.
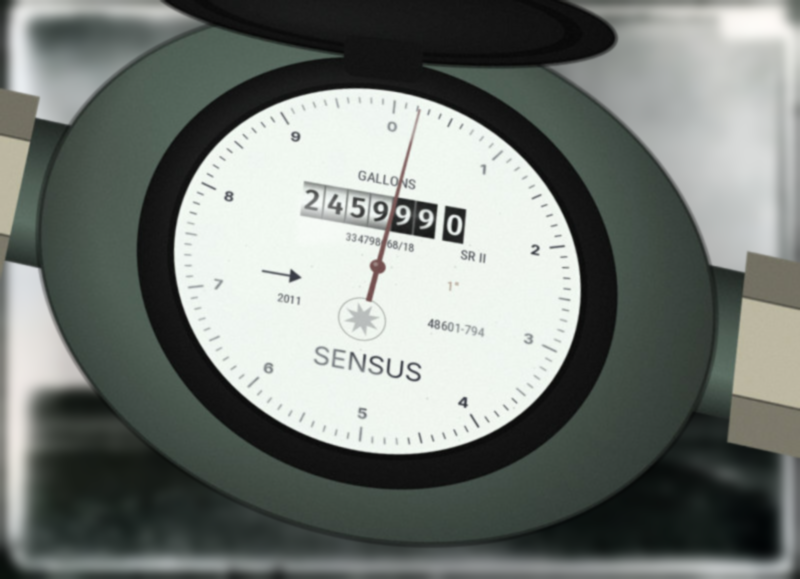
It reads 2459990.2; gal
